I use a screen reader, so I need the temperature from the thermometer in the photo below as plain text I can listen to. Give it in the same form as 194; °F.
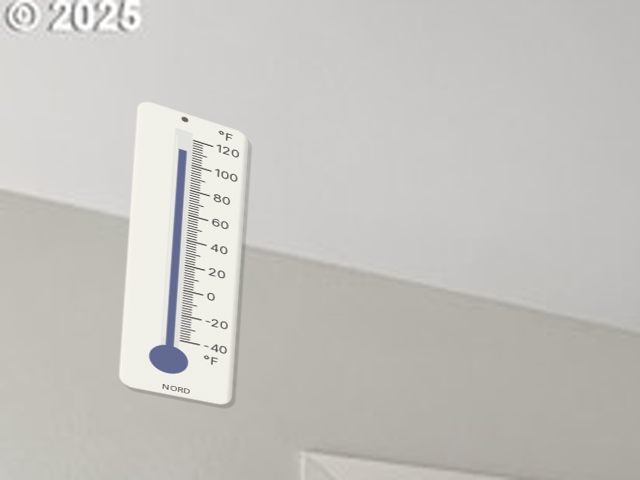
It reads 110; °F
